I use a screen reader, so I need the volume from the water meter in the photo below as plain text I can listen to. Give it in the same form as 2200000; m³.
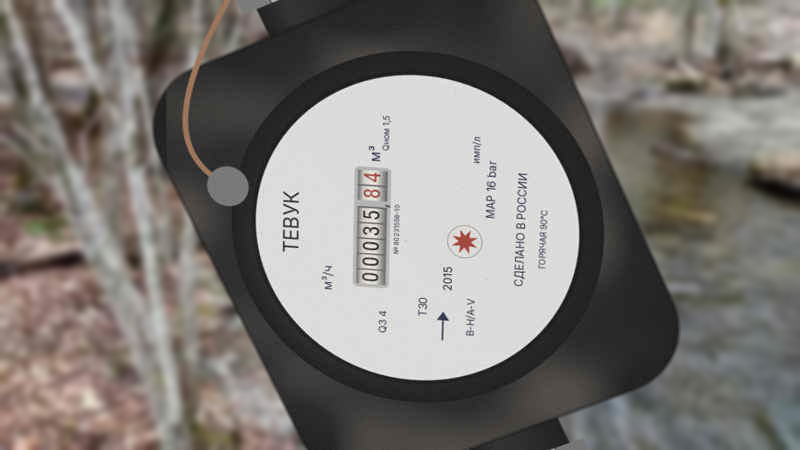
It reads 35.84; m³
